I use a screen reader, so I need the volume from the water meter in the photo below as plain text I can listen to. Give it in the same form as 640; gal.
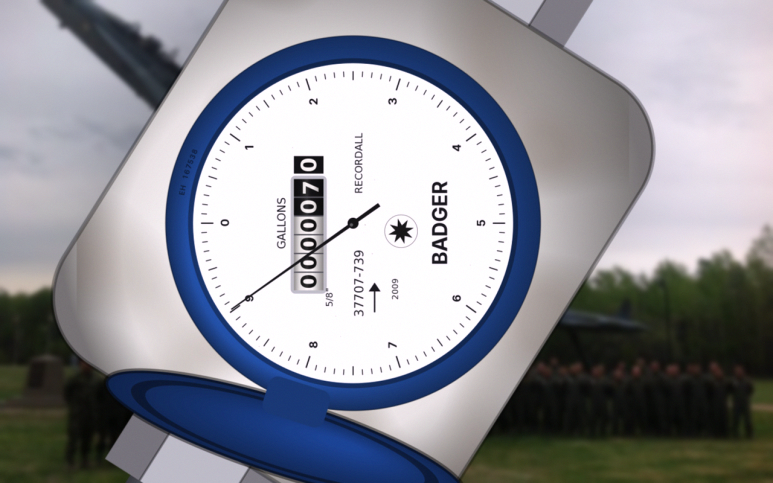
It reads 69.0; gal
